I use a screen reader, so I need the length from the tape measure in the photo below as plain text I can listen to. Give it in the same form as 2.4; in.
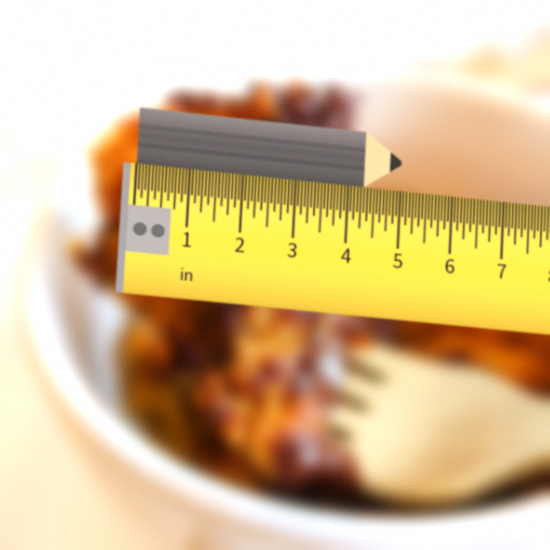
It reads 5; in
